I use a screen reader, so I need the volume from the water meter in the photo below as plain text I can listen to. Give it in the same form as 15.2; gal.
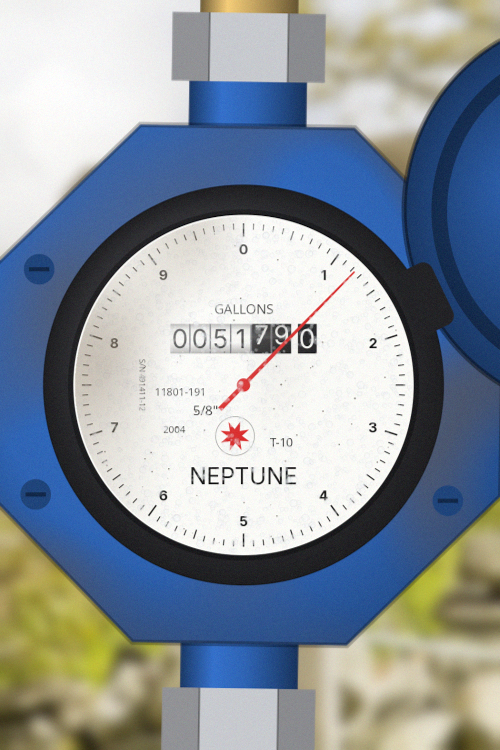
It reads 51791.2; gal
